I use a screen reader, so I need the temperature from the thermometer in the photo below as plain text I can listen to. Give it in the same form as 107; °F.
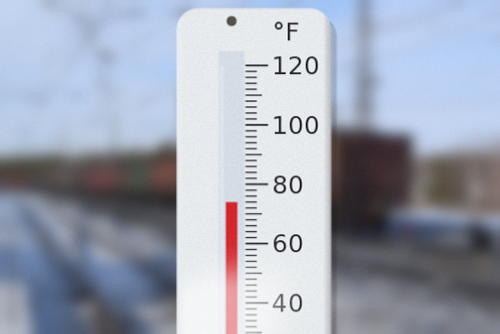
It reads 74; °F
